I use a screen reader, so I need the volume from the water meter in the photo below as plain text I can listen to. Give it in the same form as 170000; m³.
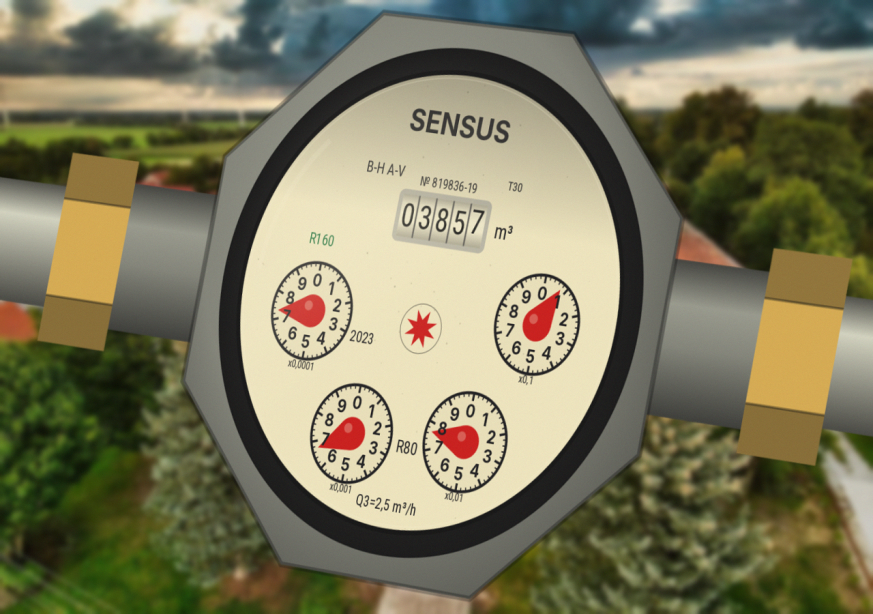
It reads 3857.0767; m³
